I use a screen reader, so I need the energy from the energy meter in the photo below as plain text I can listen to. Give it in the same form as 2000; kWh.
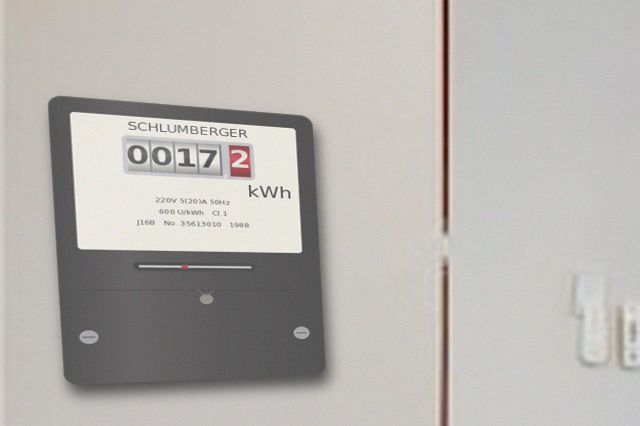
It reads 17.2; kWh
